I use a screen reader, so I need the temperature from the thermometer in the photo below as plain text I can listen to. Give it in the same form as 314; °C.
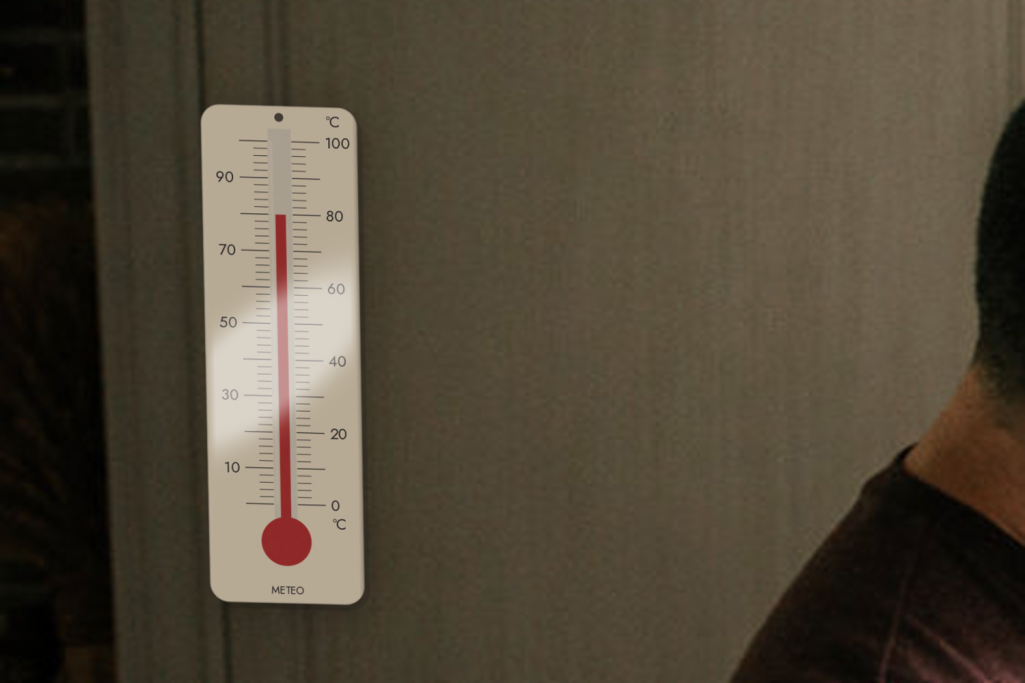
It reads 80; °C
